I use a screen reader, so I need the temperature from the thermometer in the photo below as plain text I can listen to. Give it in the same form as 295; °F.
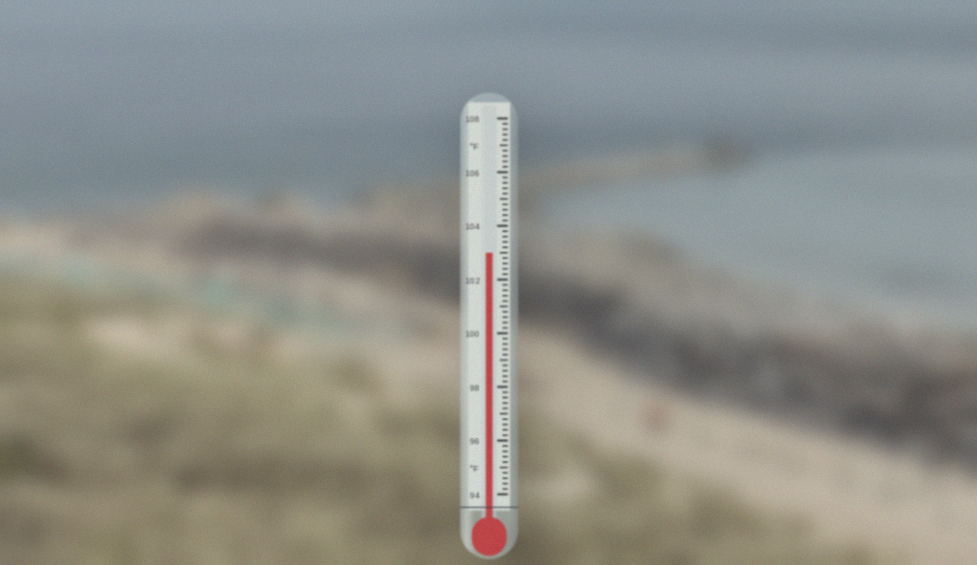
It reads 103; °F
